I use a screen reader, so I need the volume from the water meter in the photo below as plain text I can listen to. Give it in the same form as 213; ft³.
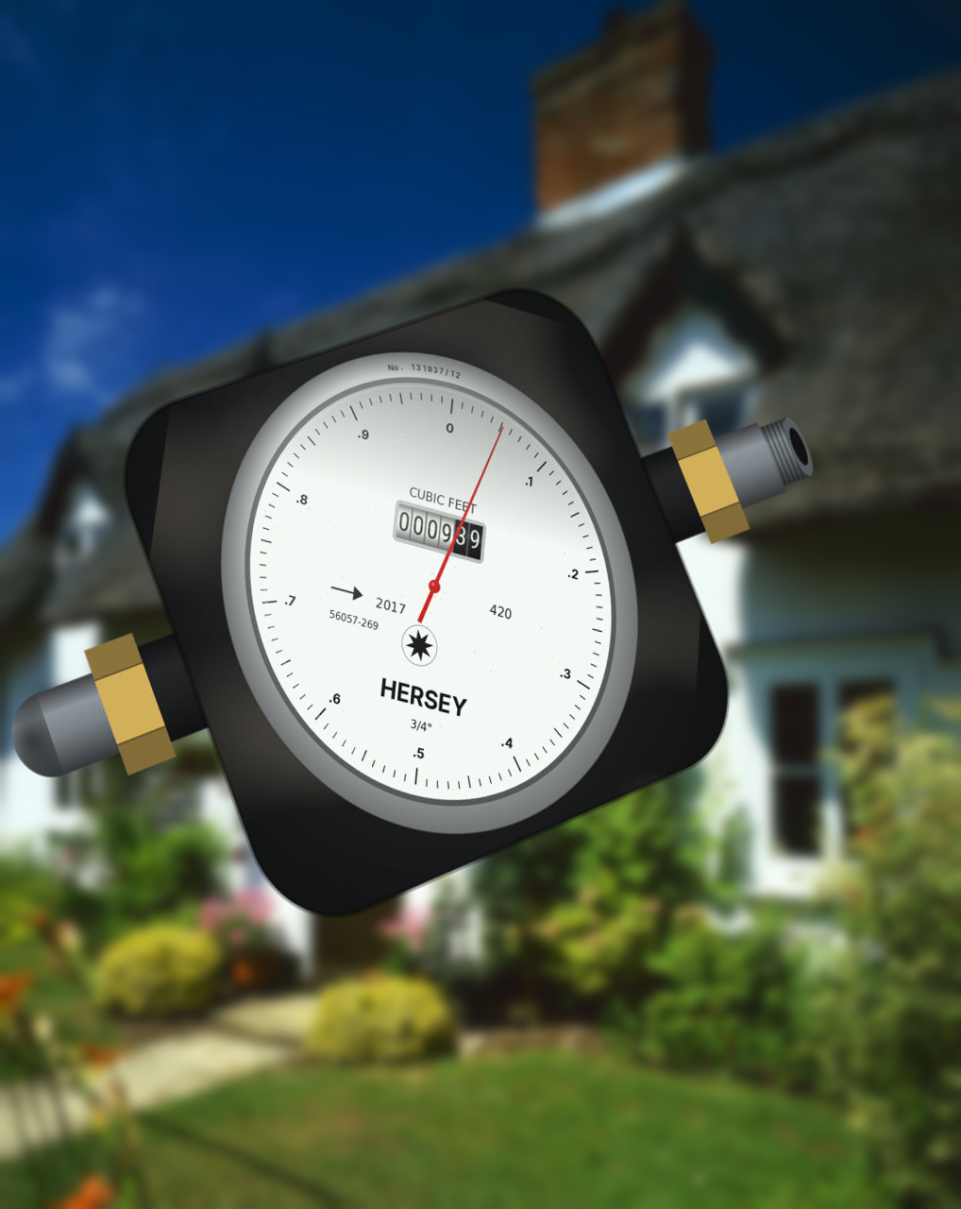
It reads 939.05; ft³
